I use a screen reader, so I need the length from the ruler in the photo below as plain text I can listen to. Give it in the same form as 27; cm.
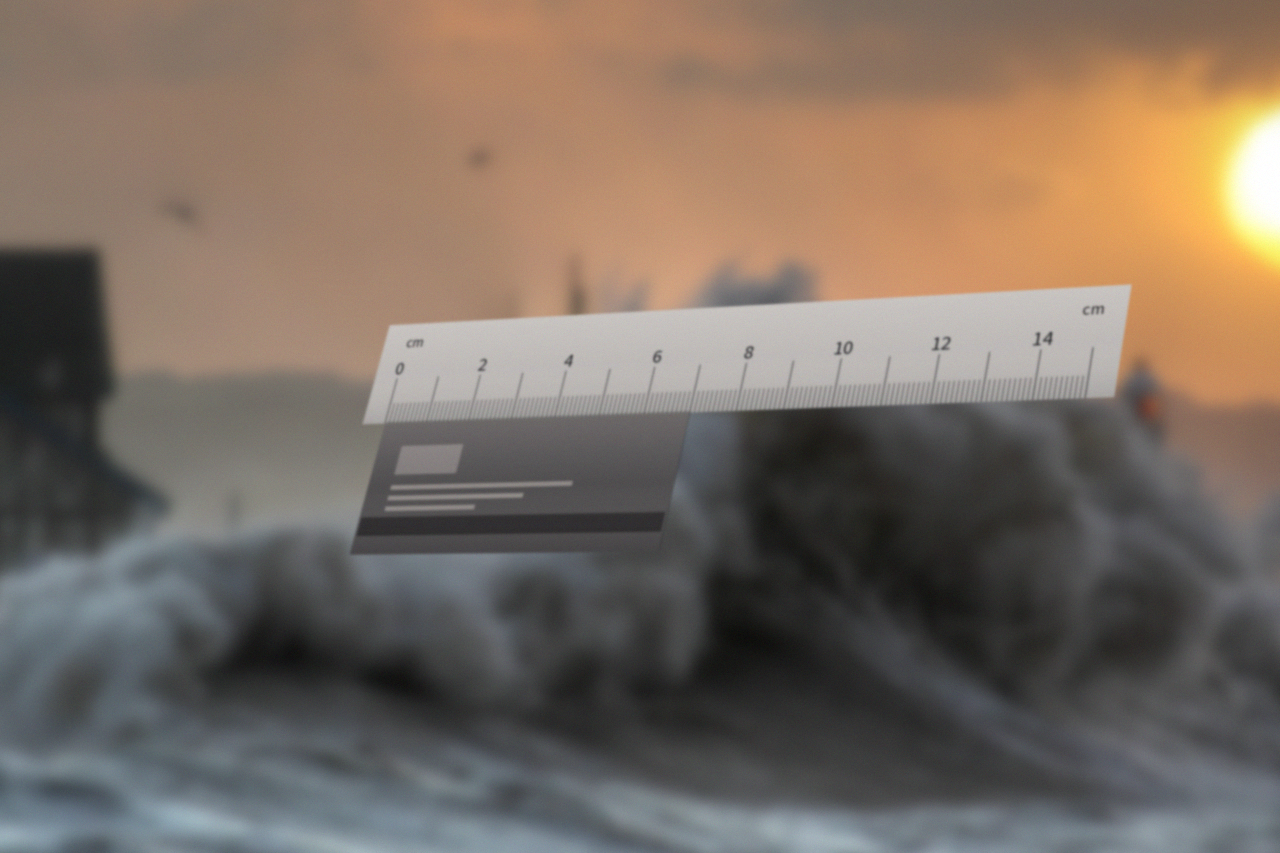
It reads 7; cm
